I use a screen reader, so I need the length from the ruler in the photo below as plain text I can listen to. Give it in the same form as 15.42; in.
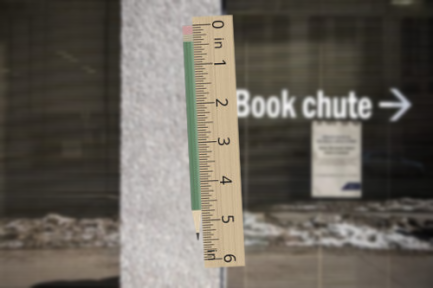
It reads 5.5; in
